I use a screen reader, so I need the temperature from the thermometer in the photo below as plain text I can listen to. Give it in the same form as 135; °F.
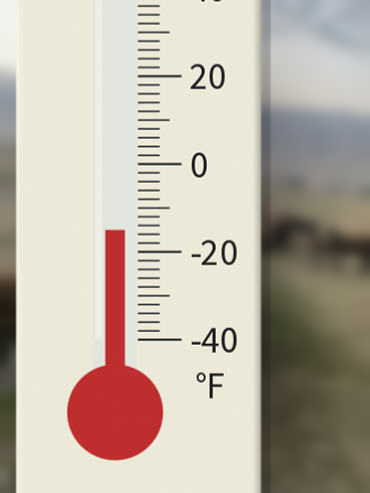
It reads -15; °F
